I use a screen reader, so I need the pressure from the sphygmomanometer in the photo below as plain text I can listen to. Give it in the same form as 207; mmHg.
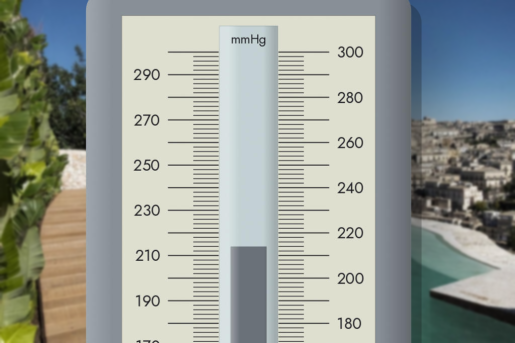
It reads 214; mmHg
